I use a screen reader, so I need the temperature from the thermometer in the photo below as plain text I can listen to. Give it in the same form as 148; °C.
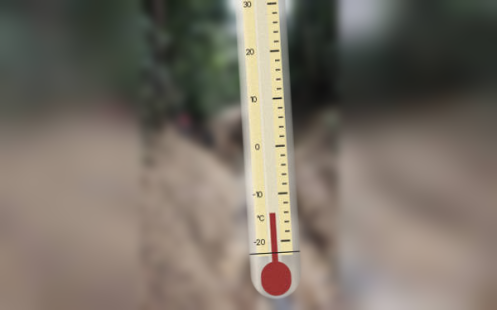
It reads -14; °C
